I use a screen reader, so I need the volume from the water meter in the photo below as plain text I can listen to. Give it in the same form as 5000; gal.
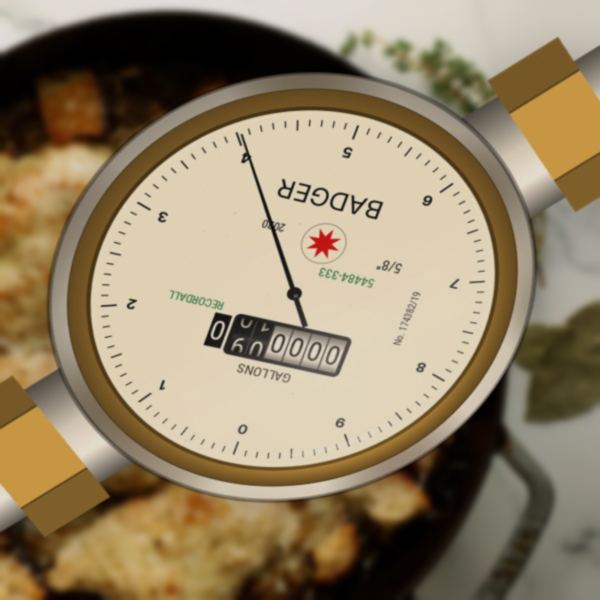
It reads 94.0; gal
